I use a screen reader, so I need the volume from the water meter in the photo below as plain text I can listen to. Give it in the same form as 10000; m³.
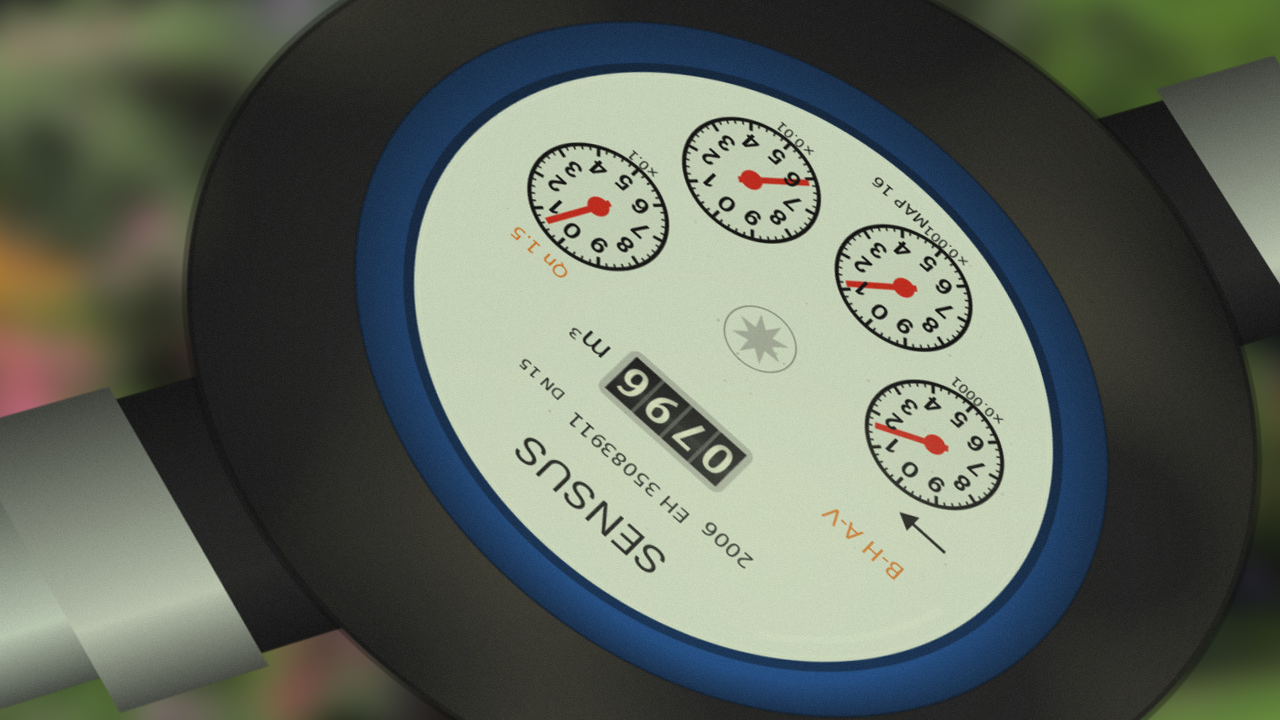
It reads 796.0611; m³
